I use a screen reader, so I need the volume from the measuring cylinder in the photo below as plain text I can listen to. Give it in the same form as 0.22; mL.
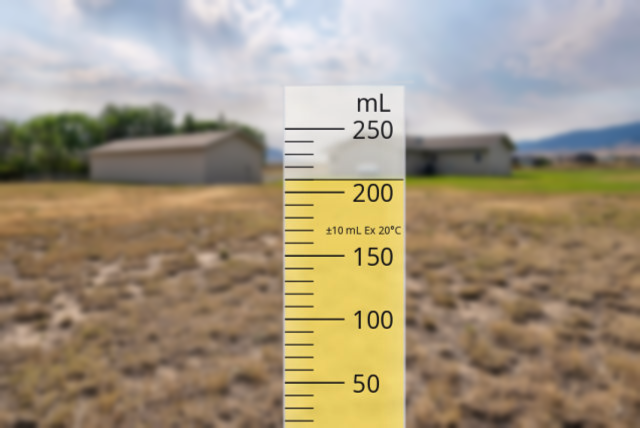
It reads 210; mL
